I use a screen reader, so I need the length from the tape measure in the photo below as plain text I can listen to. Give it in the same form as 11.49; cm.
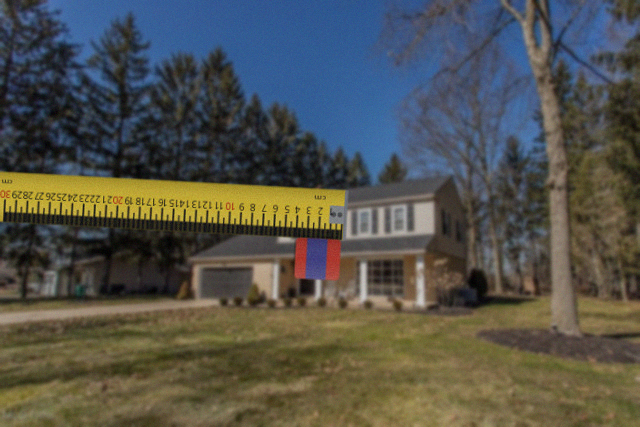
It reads 4; cm
